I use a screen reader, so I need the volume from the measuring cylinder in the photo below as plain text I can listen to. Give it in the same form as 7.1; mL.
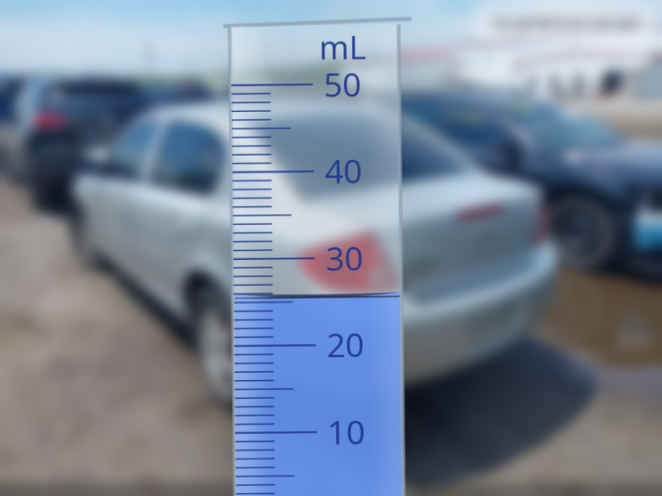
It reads 25.5; mL
